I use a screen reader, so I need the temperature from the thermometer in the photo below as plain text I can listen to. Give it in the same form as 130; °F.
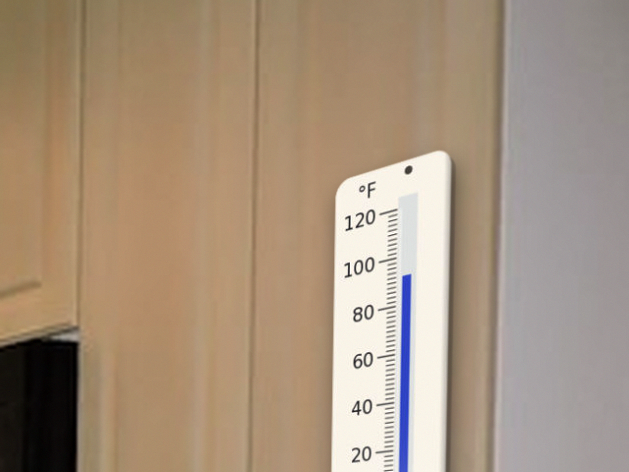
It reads 92; °F
